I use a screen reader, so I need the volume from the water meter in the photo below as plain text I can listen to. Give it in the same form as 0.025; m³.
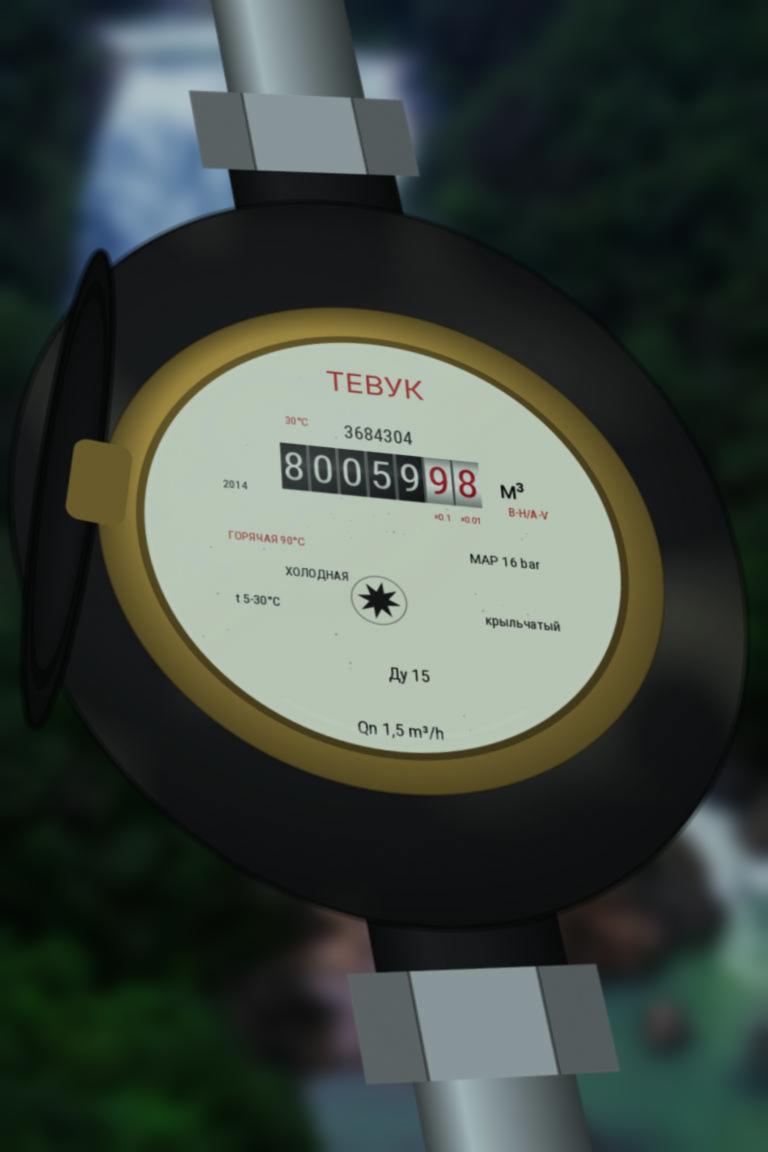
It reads 80059.98; m³
